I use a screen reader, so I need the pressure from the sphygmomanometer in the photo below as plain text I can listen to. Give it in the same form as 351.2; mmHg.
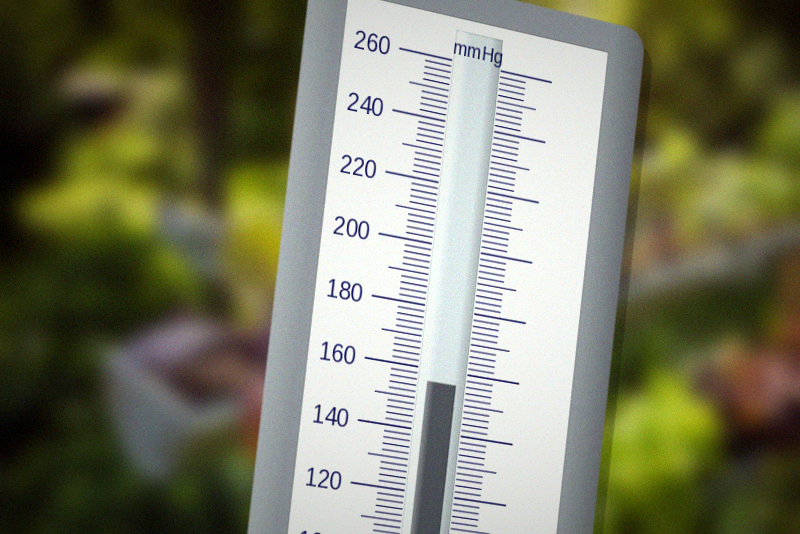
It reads 156; mmHg
